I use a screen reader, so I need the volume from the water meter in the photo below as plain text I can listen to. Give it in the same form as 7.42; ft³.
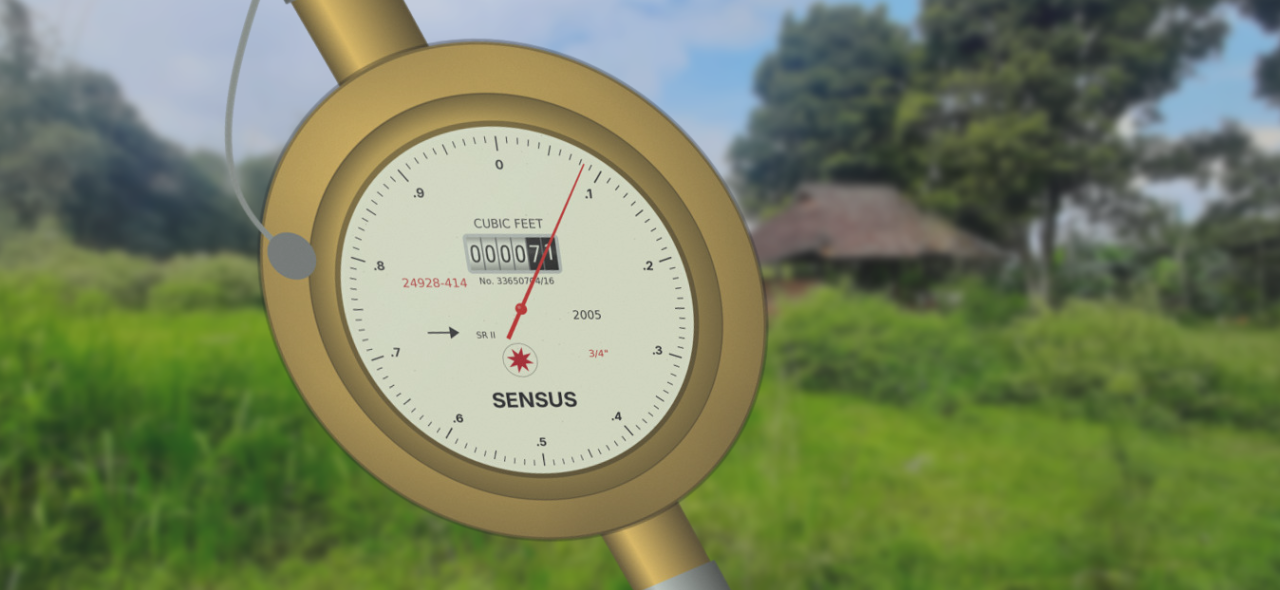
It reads 71.08; ft³
